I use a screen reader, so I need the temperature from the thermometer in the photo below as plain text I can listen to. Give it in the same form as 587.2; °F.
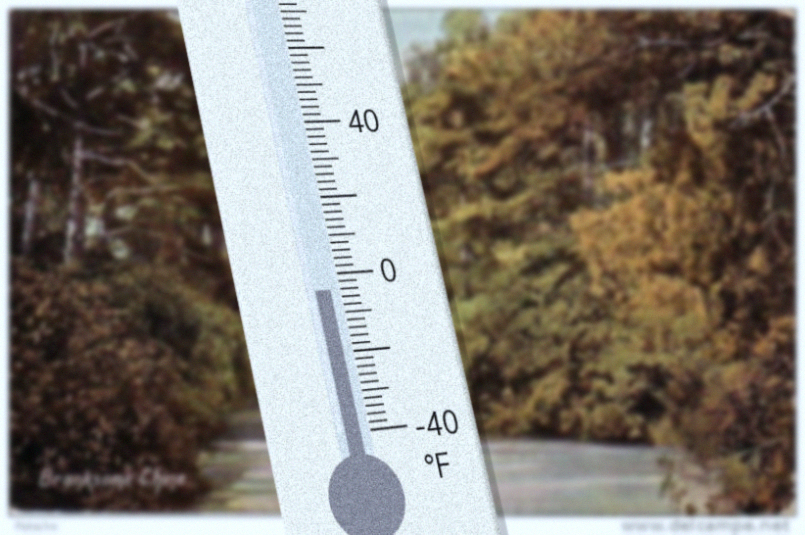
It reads -4; °F
